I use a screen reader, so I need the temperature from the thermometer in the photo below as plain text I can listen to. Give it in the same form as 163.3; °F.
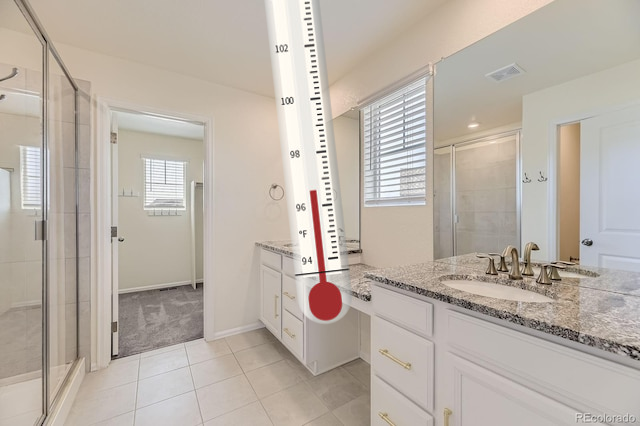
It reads 96.6; °F
